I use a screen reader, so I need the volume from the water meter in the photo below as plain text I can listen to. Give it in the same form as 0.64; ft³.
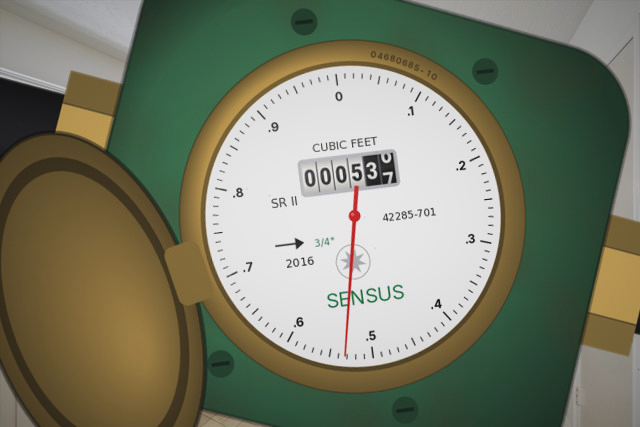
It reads 536.53; ft³
